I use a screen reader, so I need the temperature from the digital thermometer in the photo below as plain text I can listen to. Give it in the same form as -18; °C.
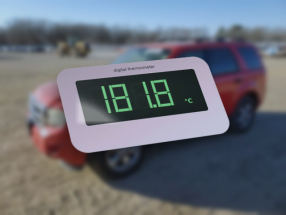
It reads 181.8; °C
